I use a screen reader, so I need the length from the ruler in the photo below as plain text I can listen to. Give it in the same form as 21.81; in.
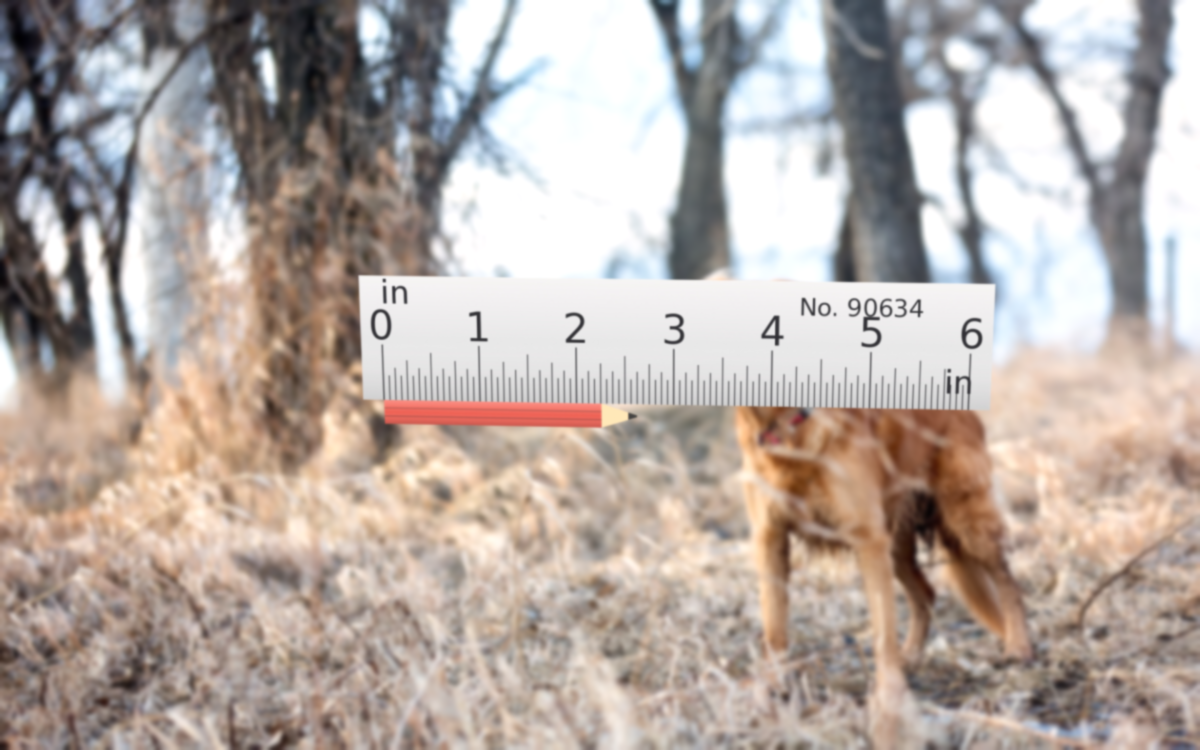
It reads 2.625; in
